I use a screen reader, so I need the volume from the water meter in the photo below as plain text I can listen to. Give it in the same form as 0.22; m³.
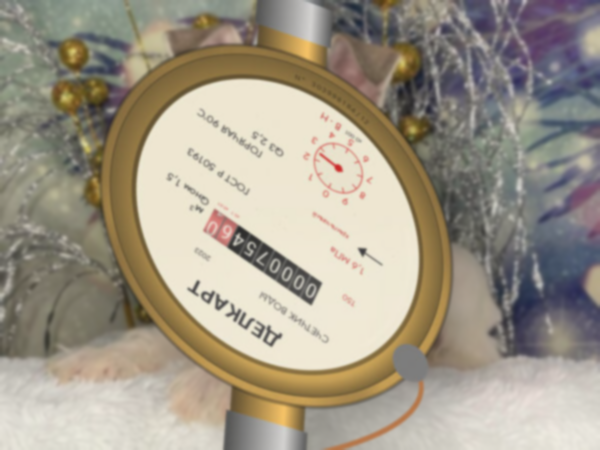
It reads 754.602; m³
